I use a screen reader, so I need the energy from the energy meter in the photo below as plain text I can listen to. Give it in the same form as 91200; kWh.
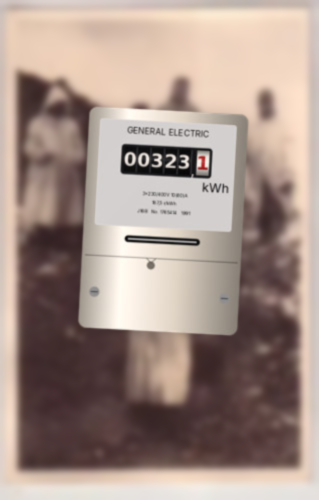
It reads 323.1; kWh
